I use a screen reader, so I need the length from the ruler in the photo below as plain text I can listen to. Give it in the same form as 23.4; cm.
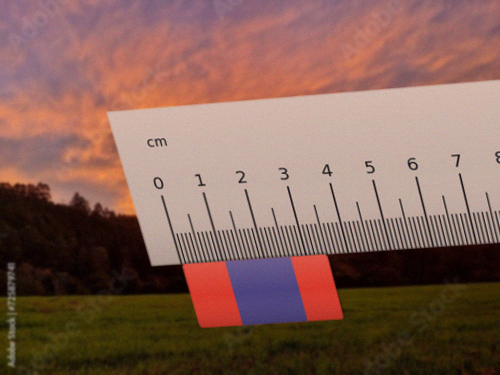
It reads 3.5; cm
